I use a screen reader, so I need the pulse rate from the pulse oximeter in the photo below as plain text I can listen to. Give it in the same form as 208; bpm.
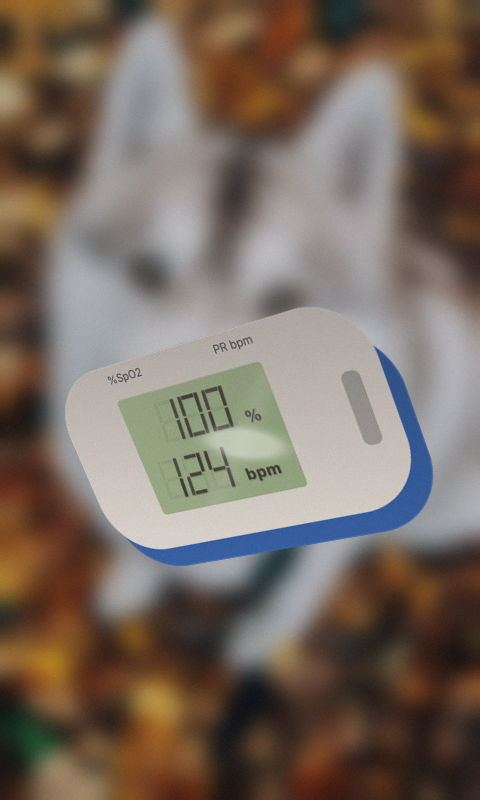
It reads 124; bpm
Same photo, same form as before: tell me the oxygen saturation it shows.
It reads 100; %
